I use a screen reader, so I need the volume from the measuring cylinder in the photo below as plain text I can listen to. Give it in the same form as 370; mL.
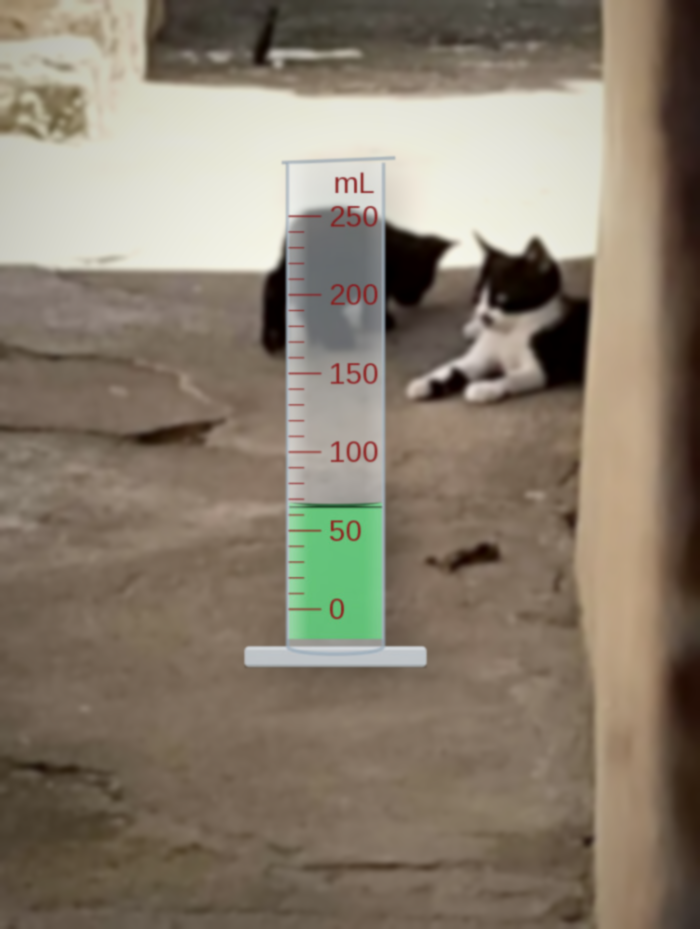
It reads 65; mL
